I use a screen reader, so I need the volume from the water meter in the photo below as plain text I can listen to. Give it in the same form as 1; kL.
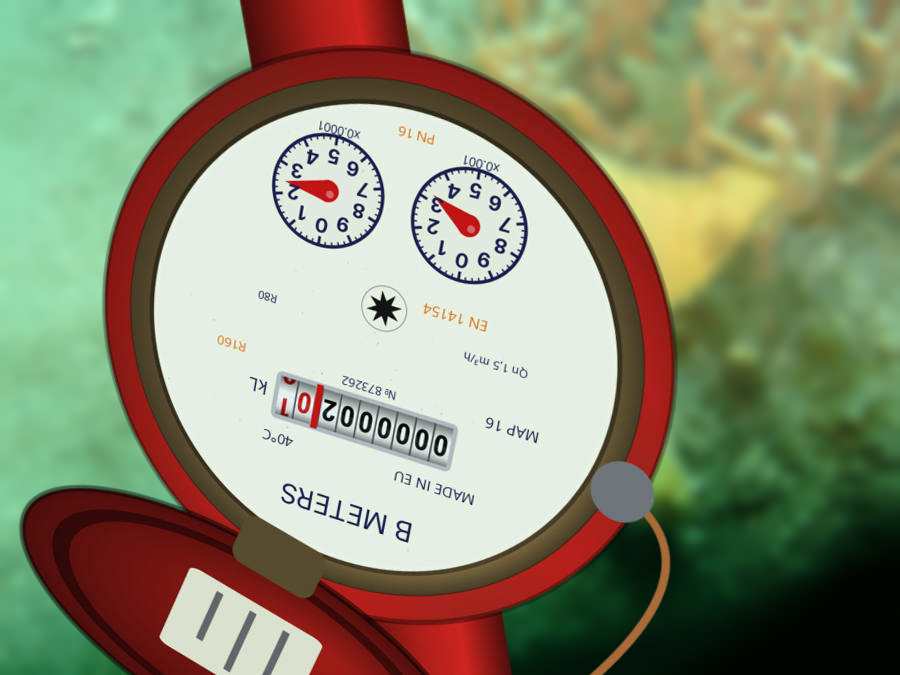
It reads 2.0132; kL
